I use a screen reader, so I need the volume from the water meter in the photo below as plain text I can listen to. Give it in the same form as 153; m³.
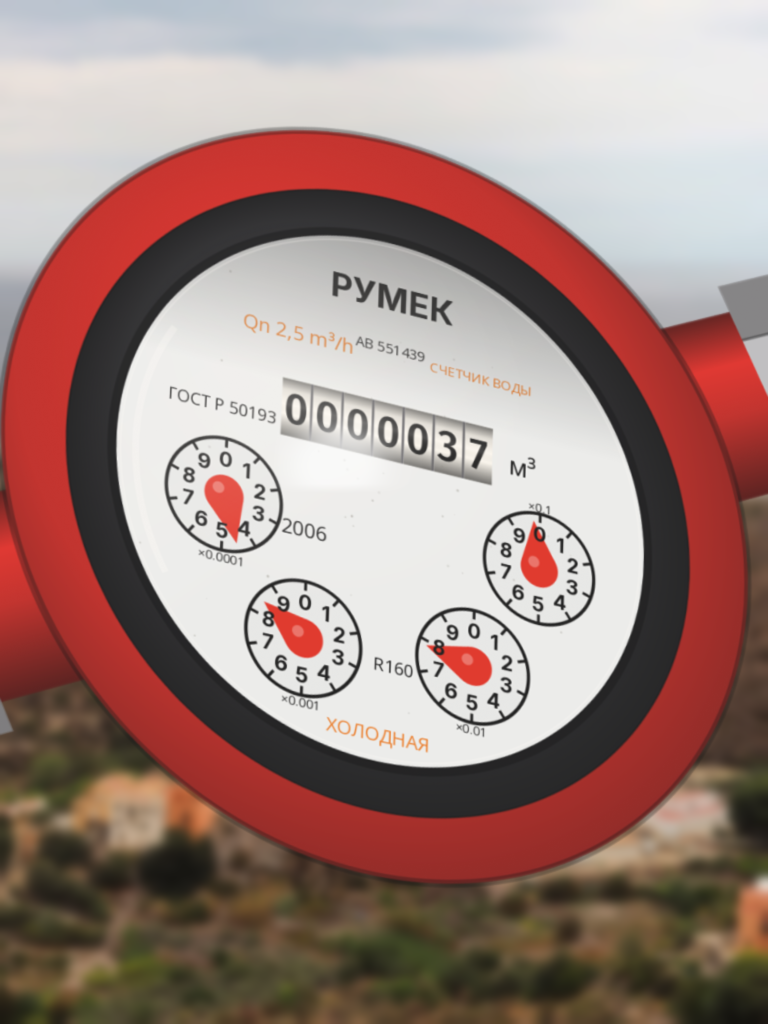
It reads 36.9784; m³
